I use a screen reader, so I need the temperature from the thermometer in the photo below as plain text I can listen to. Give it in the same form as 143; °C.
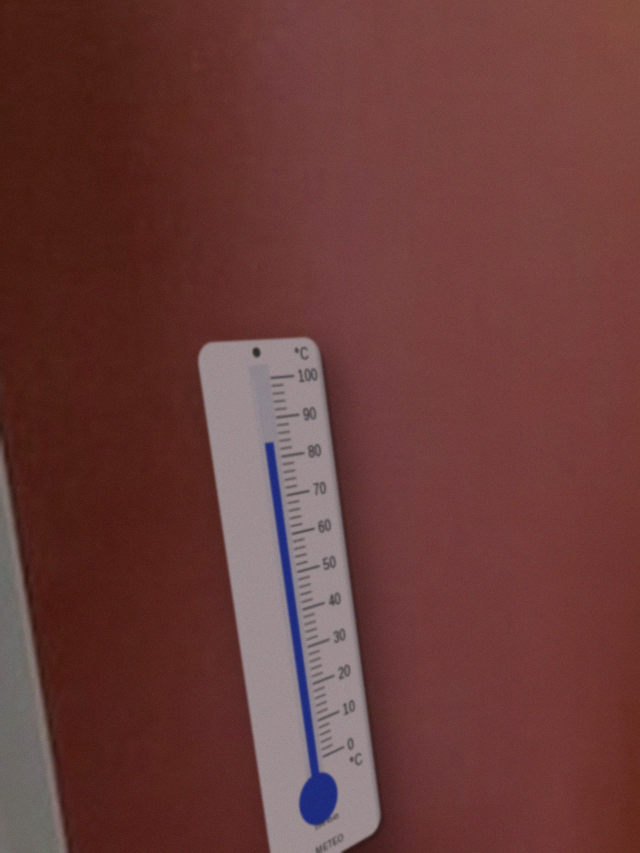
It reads 84; °C
